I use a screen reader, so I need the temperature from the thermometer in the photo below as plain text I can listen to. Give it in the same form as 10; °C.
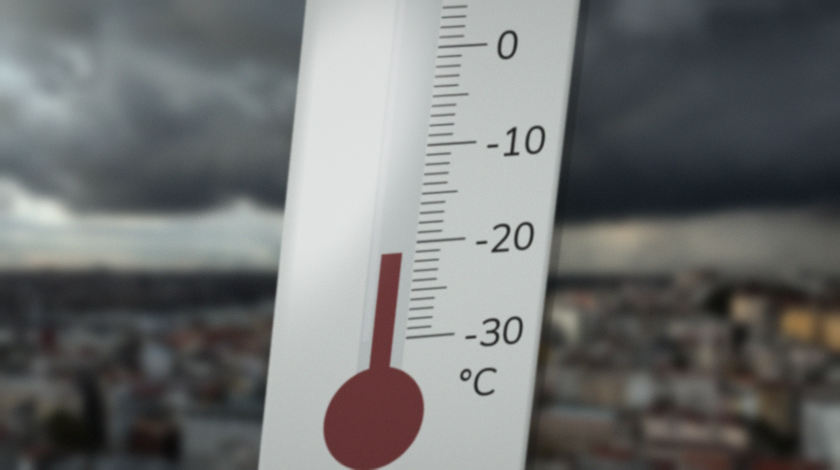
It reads -21; °C
